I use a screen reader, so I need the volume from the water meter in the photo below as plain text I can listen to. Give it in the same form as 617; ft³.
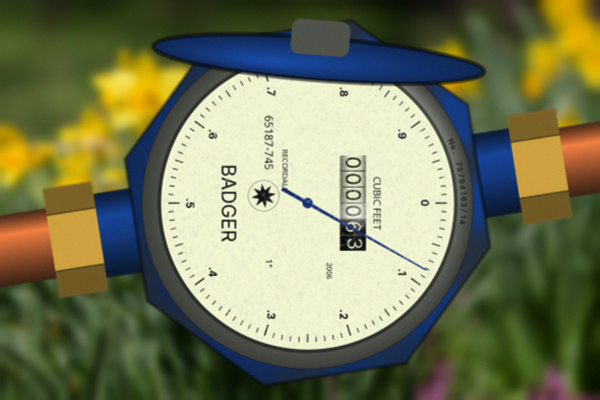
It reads 63.08; ft³
